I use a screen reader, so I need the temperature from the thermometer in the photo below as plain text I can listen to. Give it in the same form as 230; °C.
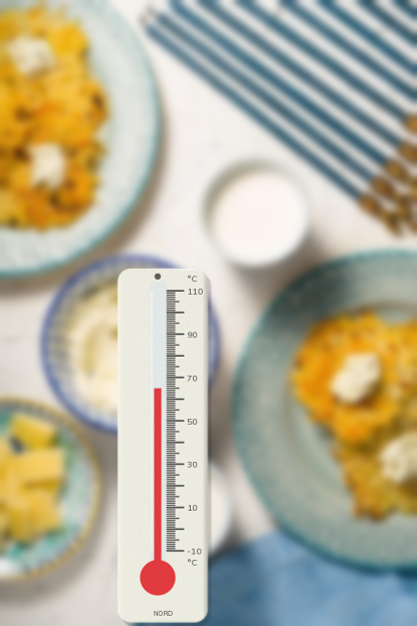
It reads 65; °C
